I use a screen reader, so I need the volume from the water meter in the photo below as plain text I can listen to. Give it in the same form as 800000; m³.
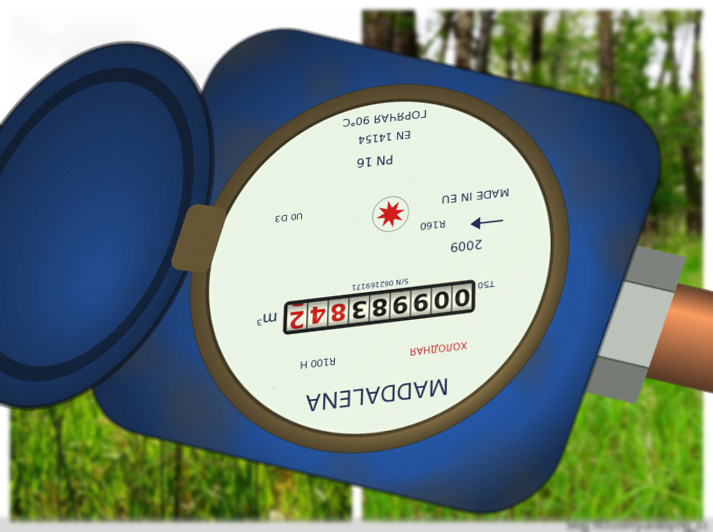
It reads 9983.842; m³
